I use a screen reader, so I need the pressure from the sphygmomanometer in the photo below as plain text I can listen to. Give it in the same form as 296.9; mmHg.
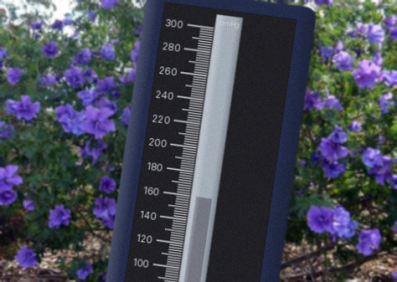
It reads 160; mmHg
